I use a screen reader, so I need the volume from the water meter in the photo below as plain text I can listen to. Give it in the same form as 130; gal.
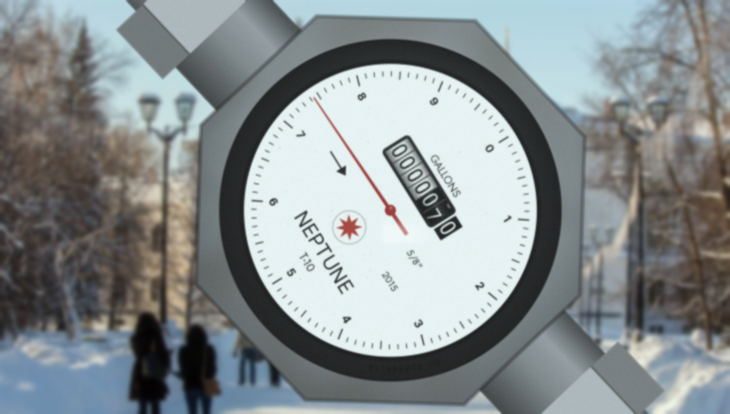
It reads 67.4; gal
